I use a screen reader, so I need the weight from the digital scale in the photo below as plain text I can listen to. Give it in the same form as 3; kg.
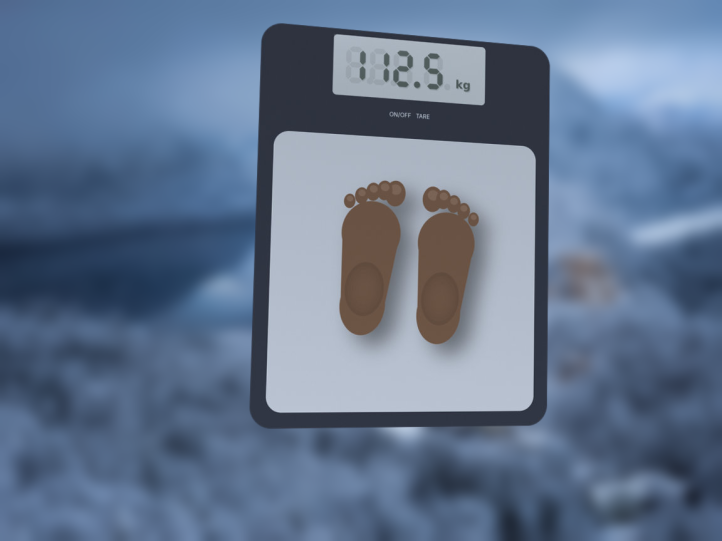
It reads 112.5; kg
